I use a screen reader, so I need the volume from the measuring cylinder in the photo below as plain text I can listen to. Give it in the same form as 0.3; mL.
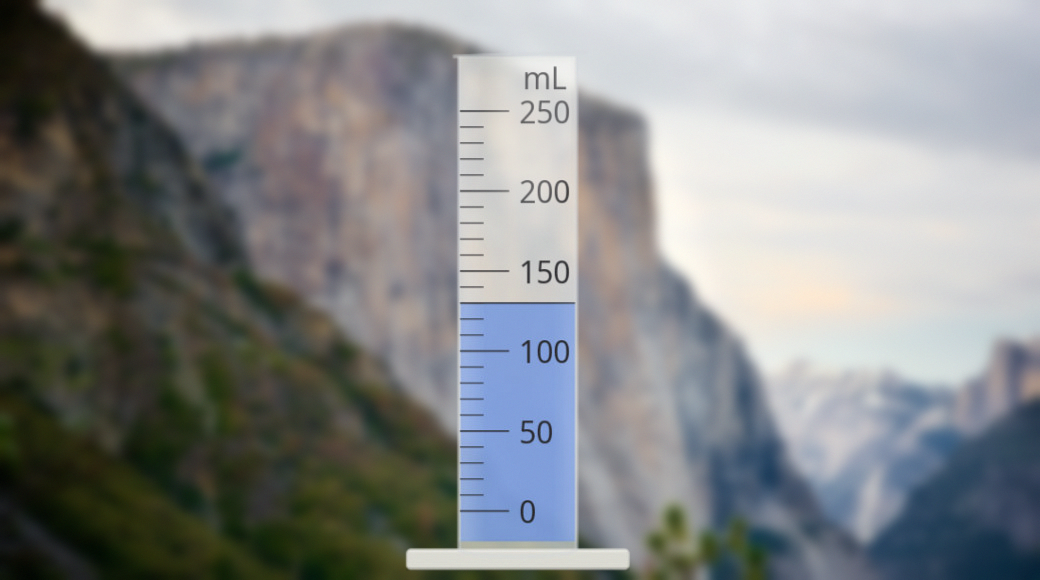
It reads 130; mL
